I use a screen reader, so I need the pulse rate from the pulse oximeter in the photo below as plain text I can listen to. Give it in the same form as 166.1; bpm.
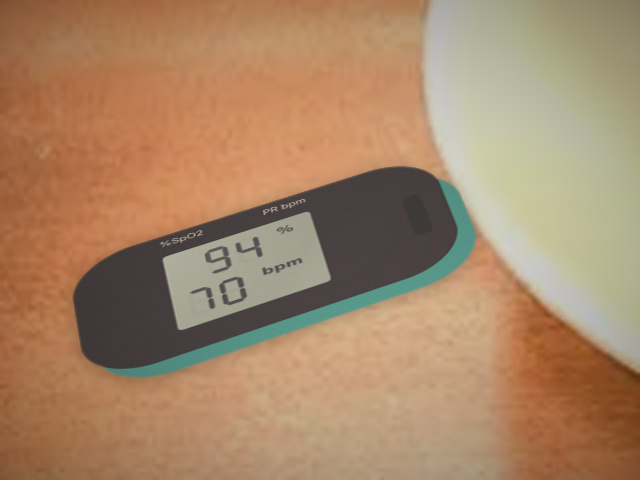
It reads 70; bpm
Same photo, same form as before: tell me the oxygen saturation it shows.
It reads 94; %
